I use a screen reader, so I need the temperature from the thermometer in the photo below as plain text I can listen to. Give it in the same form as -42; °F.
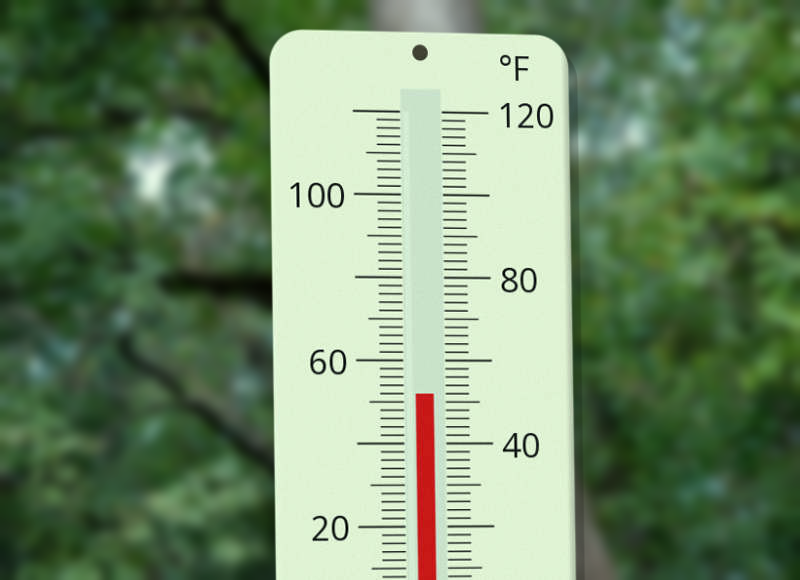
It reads 52; °F
